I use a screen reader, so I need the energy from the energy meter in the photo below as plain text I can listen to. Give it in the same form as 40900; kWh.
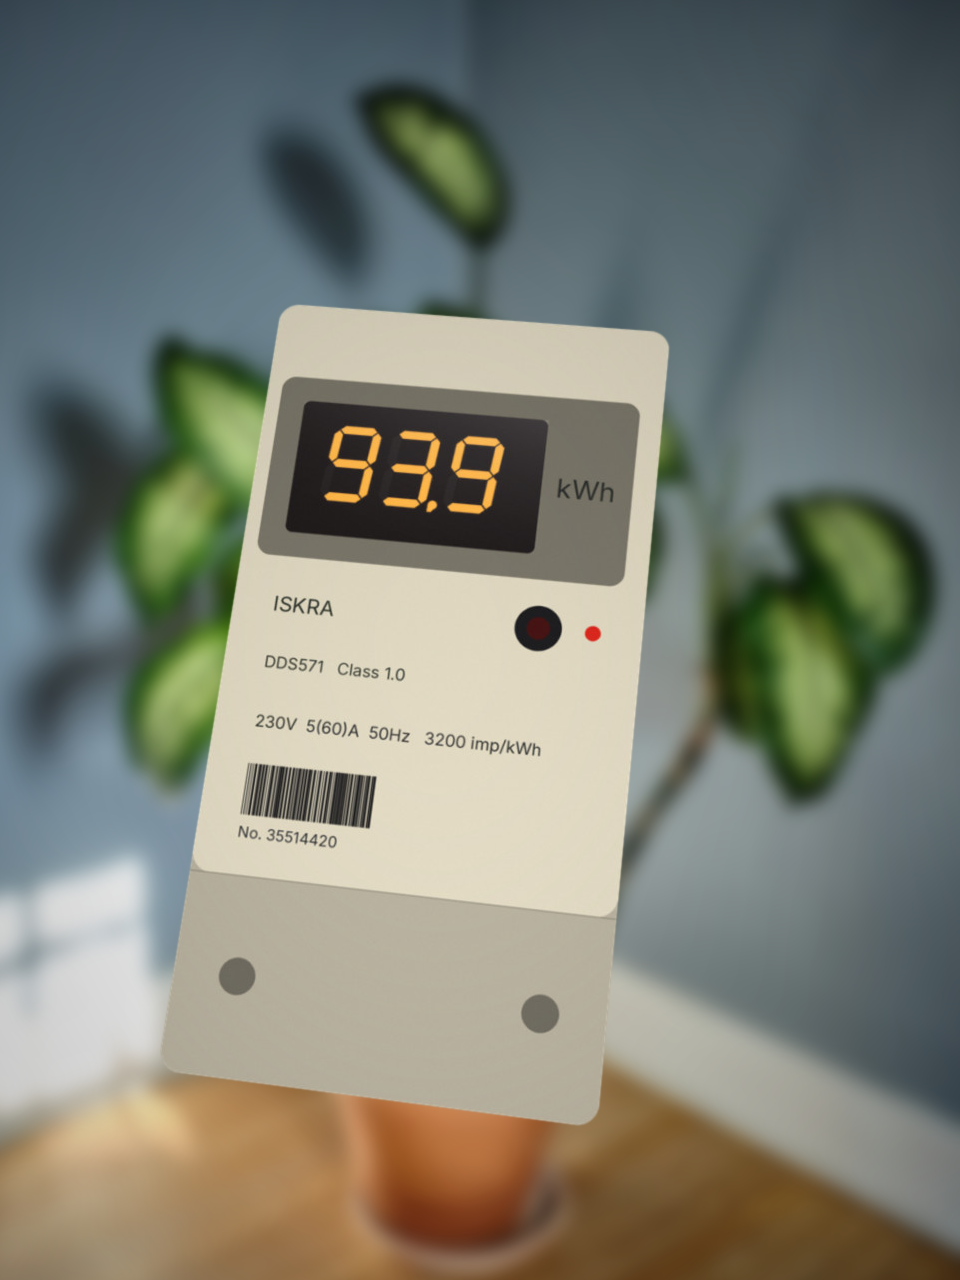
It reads 93.9; kWh
